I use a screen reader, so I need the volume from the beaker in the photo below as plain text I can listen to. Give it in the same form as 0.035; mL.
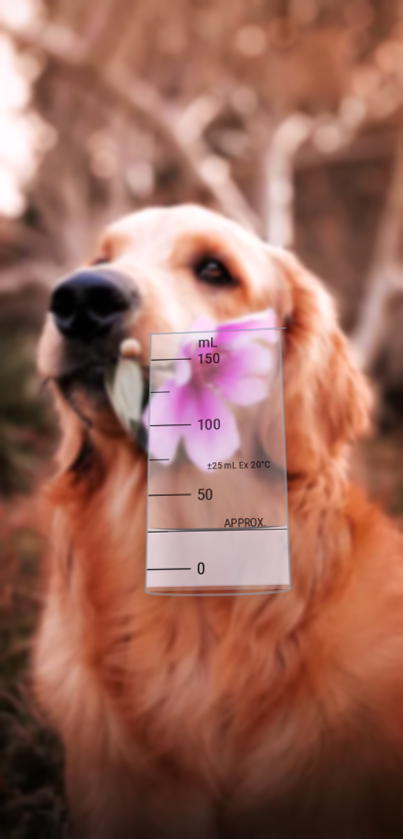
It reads 25; mL
